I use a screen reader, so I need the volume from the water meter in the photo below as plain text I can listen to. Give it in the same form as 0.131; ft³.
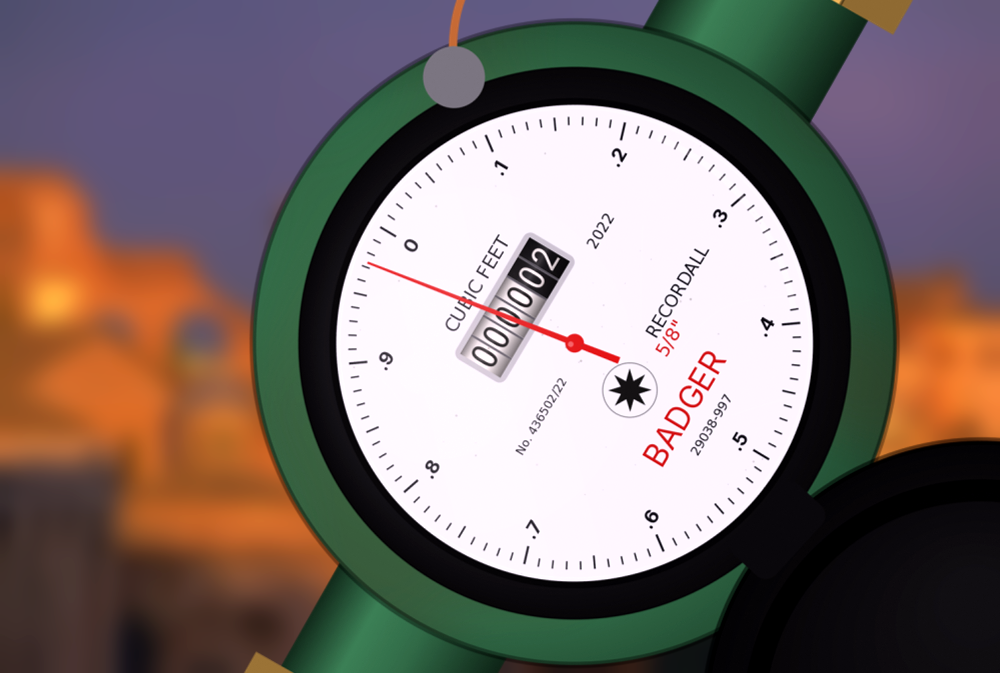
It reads 1.97; ft³
